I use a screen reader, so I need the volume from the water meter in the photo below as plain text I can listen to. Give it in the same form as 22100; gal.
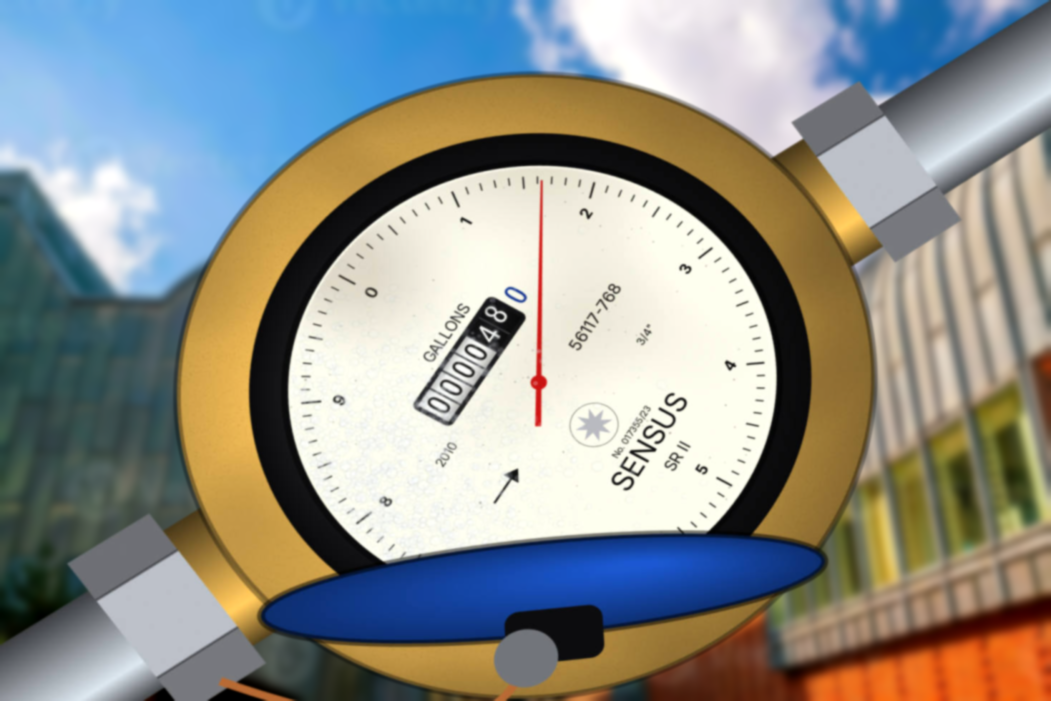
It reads 481.6; gal
